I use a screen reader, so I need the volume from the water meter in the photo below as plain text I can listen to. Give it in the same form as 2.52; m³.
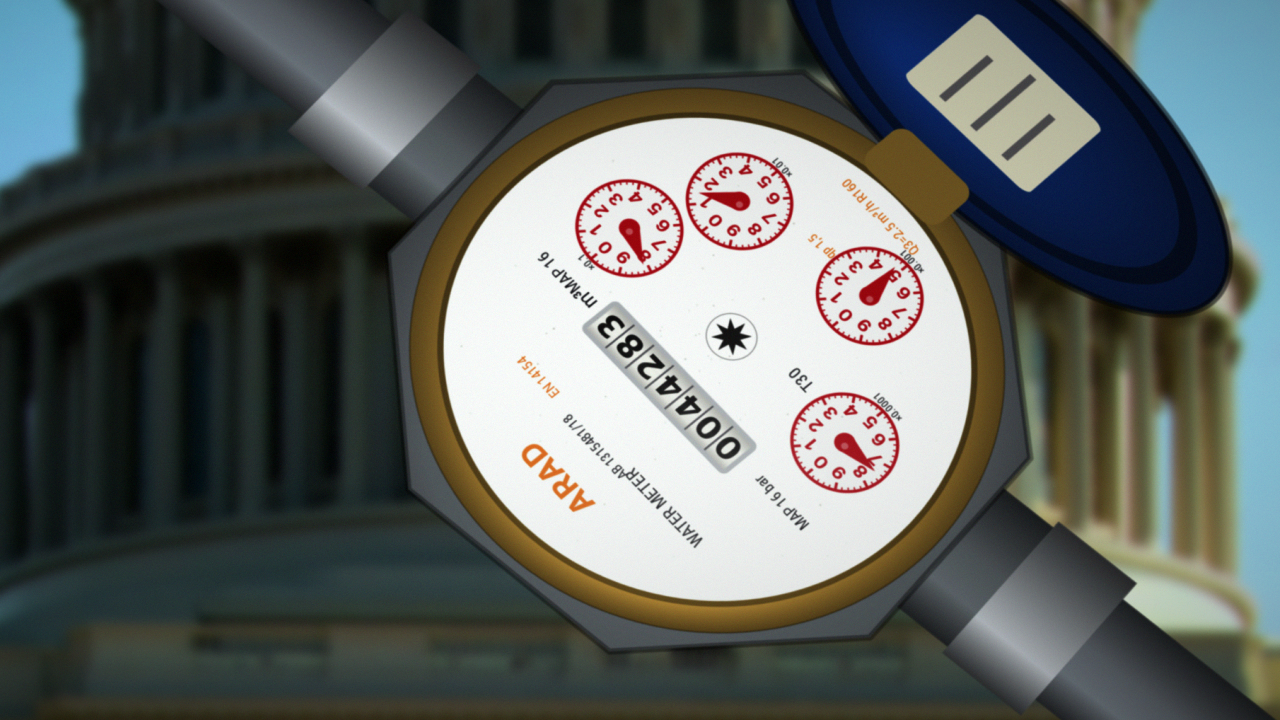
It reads 44283.8147; m³
